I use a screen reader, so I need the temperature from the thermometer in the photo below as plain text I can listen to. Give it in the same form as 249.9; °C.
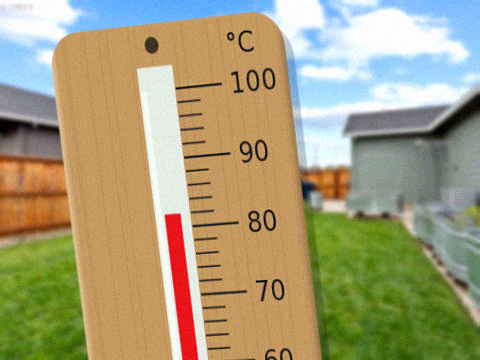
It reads 82; °C
